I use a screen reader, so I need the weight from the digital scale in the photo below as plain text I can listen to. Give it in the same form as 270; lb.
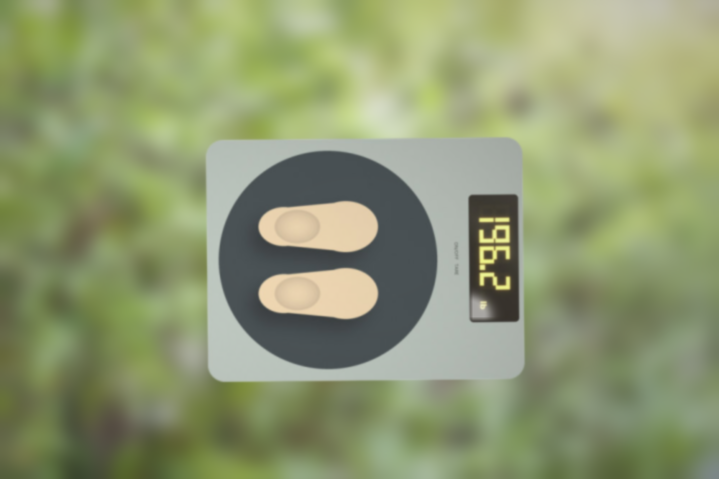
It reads 196.2; lb
